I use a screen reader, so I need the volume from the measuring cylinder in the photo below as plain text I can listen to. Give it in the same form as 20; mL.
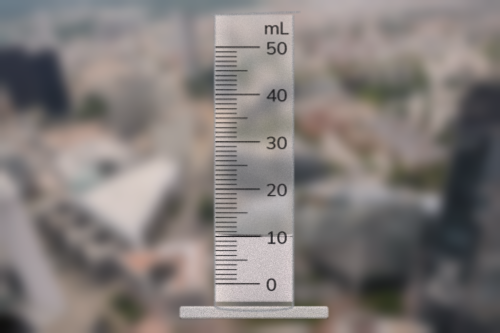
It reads 10; mL
